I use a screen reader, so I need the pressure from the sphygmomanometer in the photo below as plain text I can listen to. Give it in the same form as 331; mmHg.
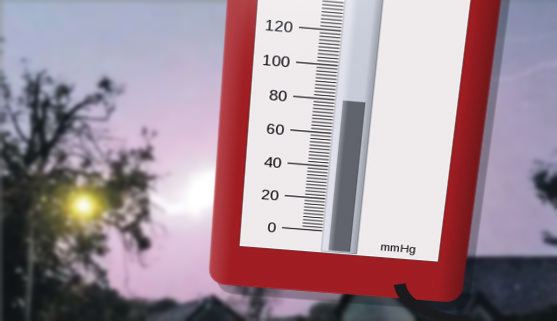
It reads 80; mmHg
